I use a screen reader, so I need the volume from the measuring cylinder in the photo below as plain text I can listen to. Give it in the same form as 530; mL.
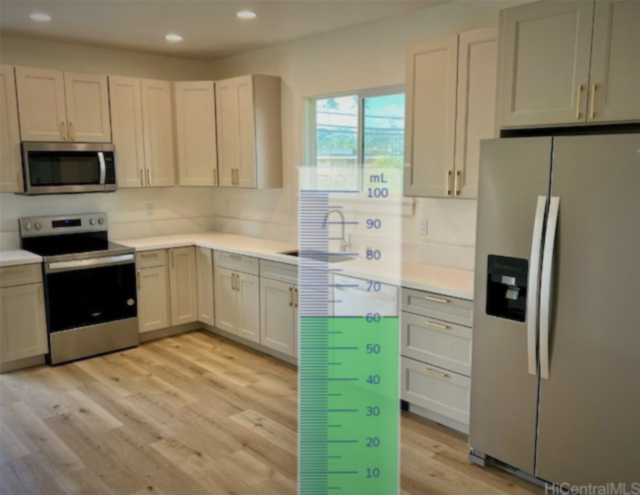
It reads 60; mL
